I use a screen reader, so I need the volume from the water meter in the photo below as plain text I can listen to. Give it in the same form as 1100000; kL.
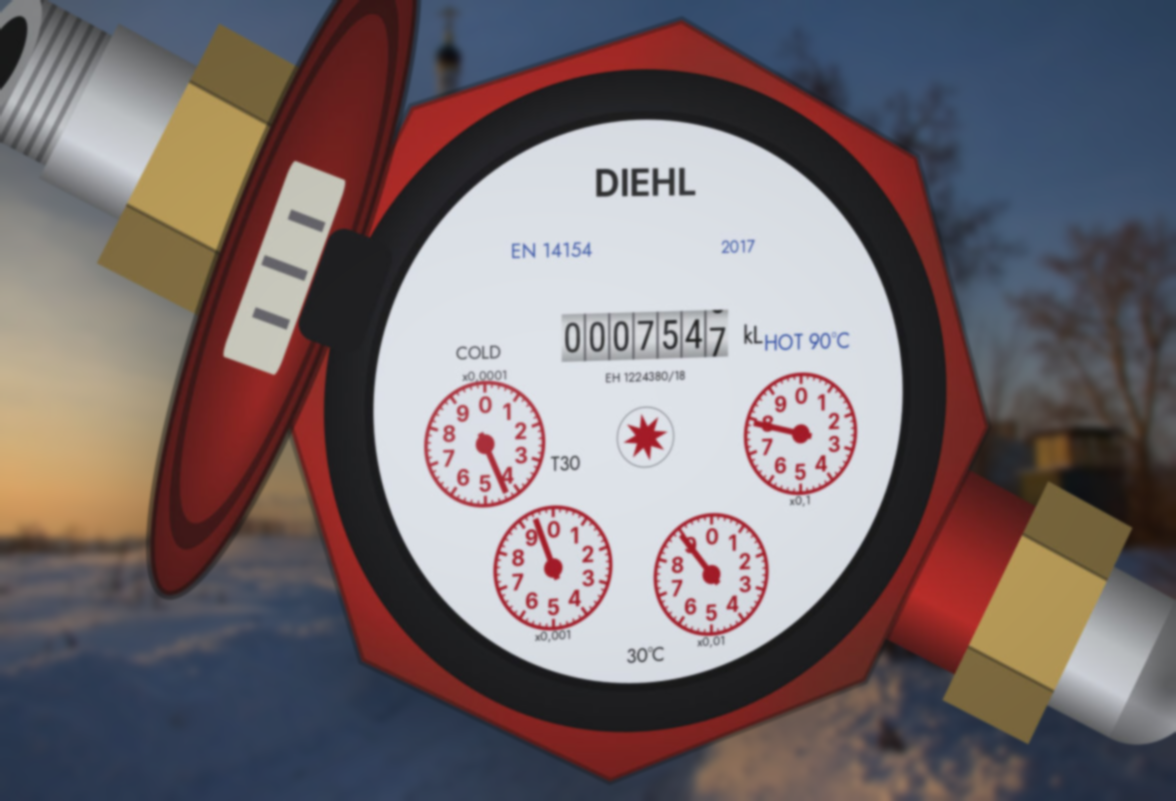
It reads 7546.7894; kL
